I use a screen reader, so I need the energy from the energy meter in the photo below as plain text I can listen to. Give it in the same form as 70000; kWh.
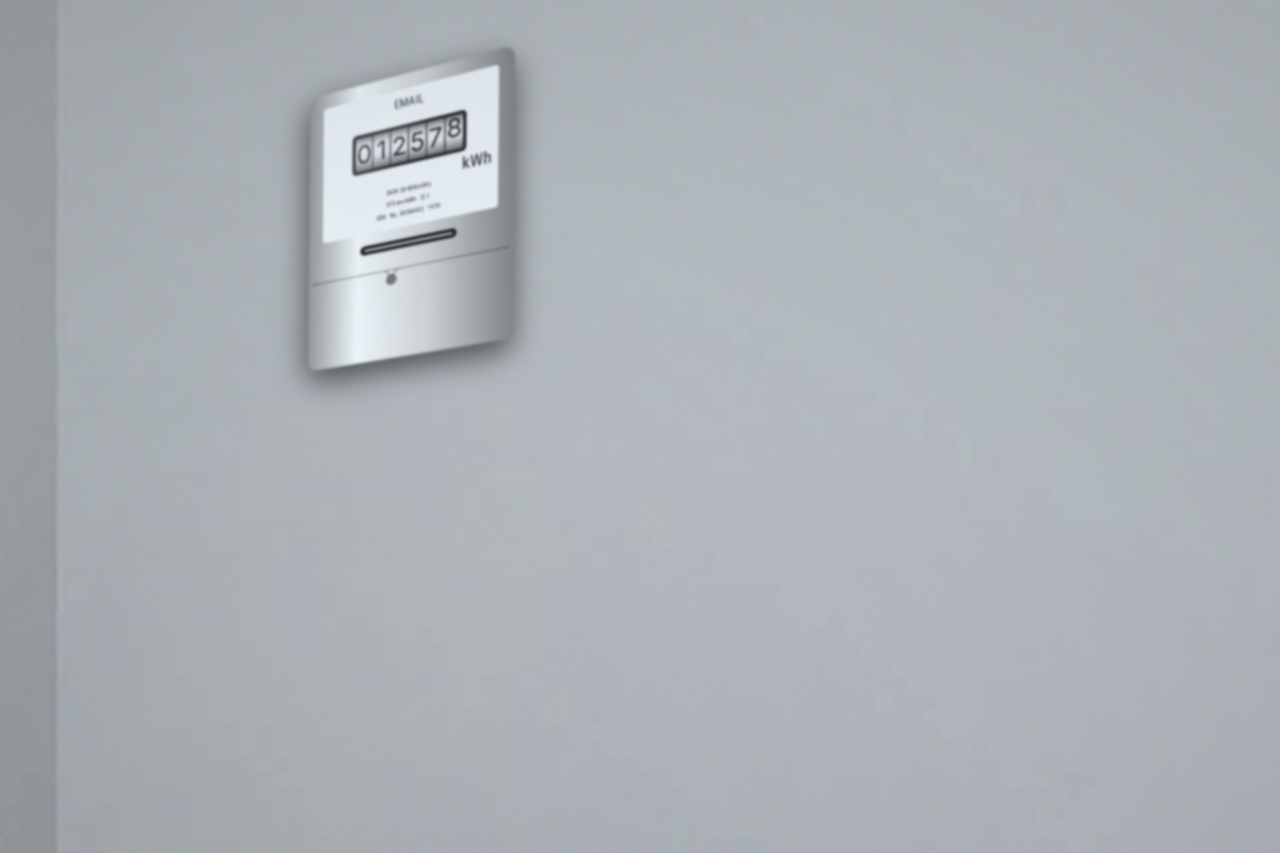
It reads 12578; kWh
